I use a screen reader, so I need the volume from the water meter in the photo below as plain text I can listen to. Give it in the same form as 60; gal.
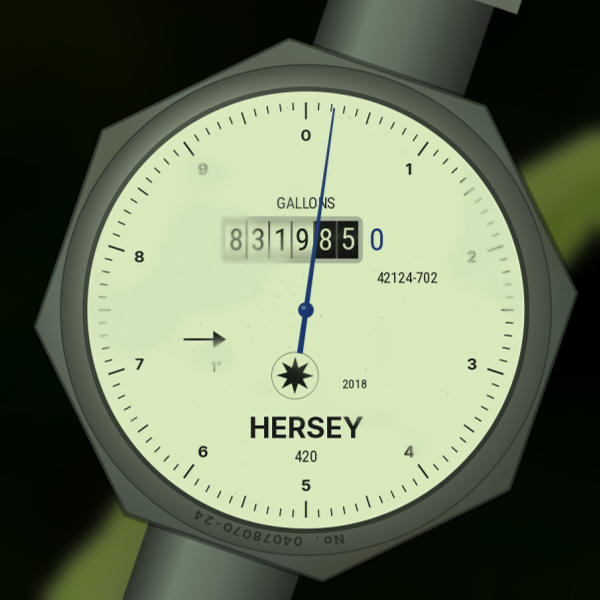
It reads 8319850.2; gal
